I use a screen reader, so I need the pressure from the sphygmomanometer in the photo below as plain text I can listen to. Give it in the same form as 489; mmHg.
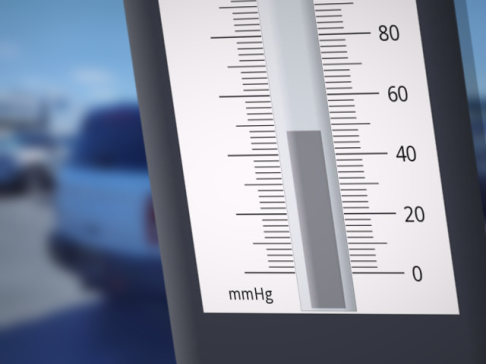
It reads 48; mmHg
